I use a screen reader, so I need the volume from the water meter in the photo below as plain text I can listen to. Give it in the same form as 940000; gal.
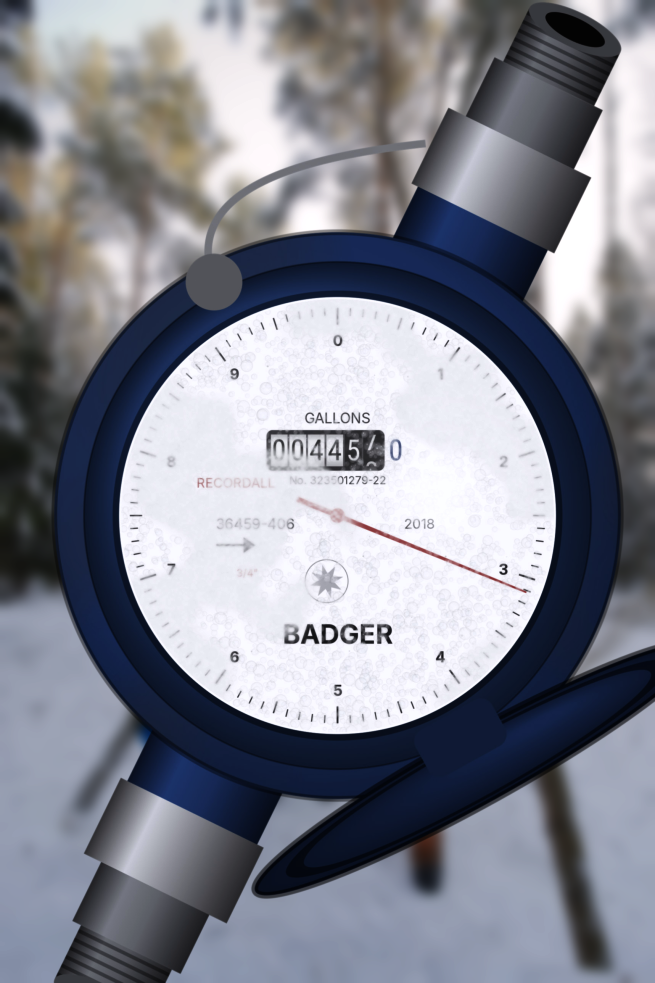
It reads 44573.1; gal
